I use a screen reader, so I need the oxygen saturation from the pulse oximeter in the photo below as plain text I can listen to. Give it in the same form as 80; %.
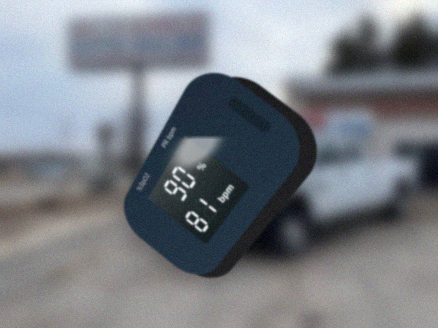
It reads 90; %
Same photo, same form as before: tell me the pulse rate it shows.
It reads 81; bpm
